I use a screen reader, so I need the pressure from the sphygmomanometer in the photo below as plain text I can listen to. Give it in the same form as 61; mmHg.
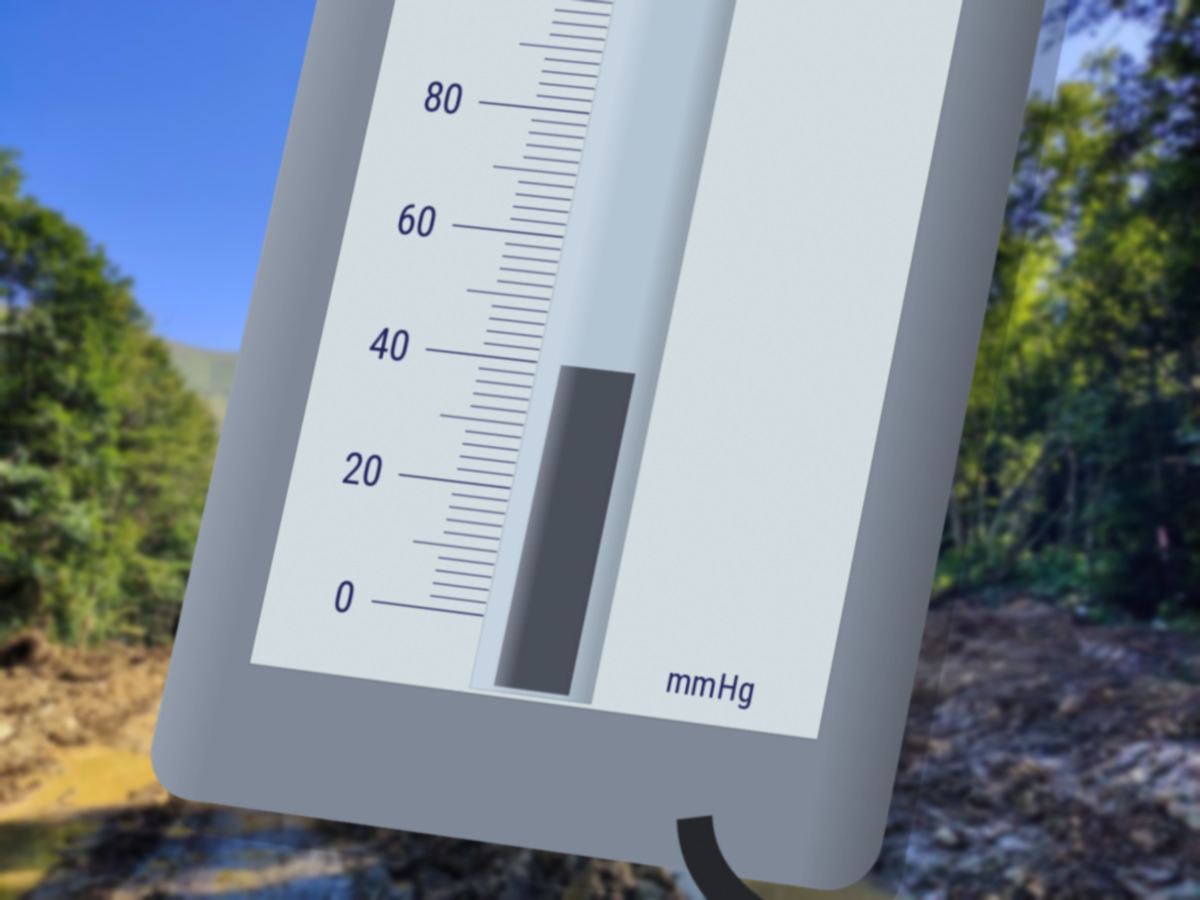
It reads 40; mmHg
